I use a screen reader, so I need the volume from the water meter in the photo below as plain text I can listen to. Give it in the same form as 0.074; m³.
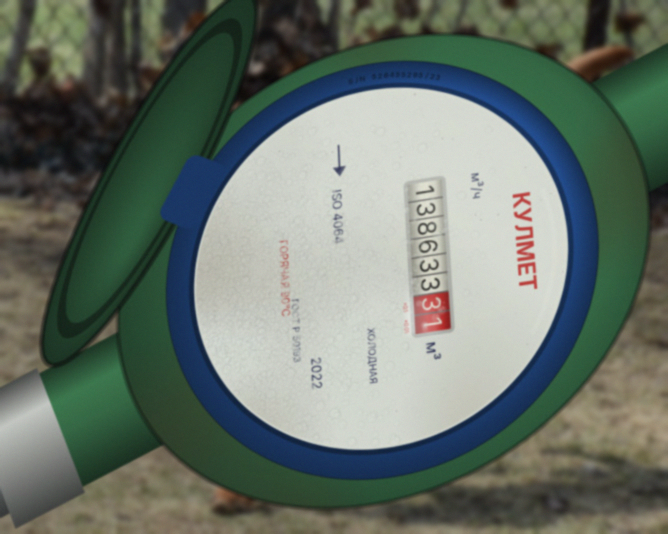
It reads 138633.31; m³
